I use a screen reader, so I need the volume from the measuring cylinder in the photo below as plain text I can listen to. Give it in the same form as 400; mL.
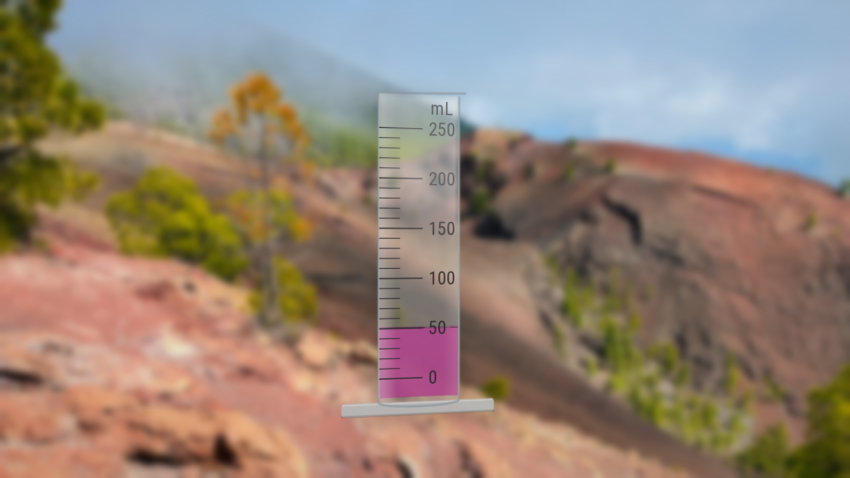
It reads 50; mL
